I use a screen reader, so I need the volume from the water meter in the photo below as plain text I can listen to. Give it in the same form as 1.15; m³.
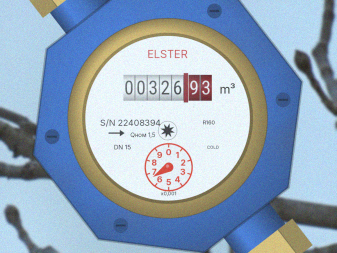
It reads 326.936; m³
